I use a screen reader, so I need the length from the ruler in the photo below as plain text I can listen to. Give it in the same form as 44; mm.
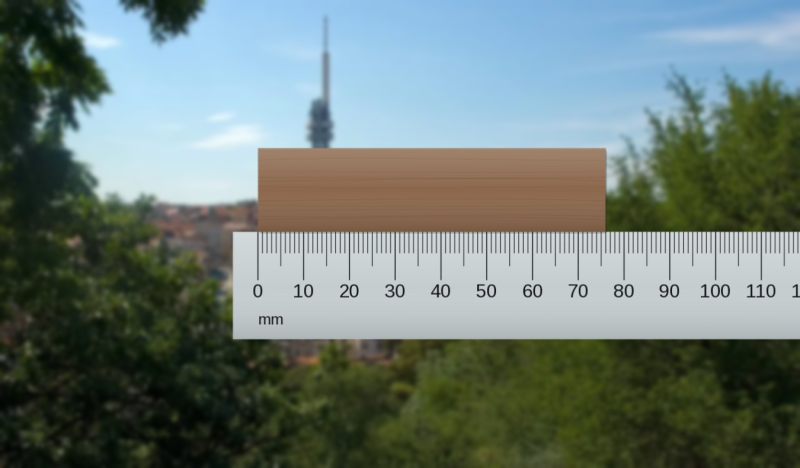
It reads 76; mm
